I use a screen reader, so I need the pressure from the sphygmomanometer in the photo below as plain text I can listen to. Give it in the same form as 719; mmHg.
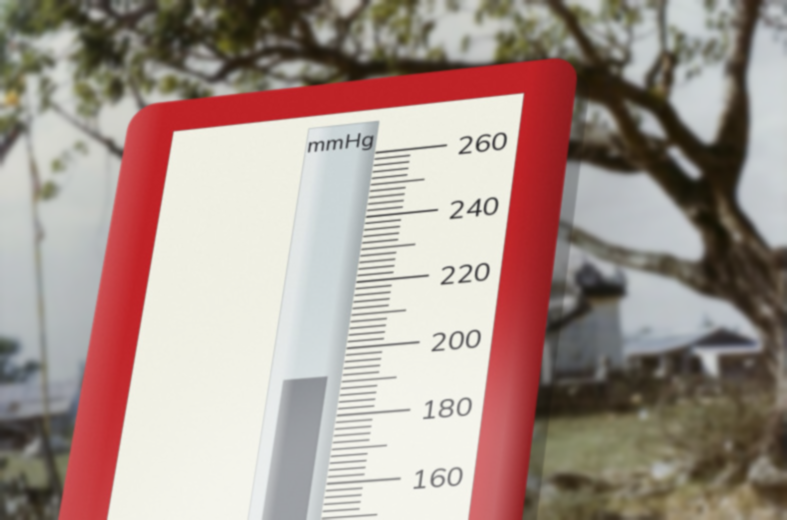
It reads 192; mmHg
